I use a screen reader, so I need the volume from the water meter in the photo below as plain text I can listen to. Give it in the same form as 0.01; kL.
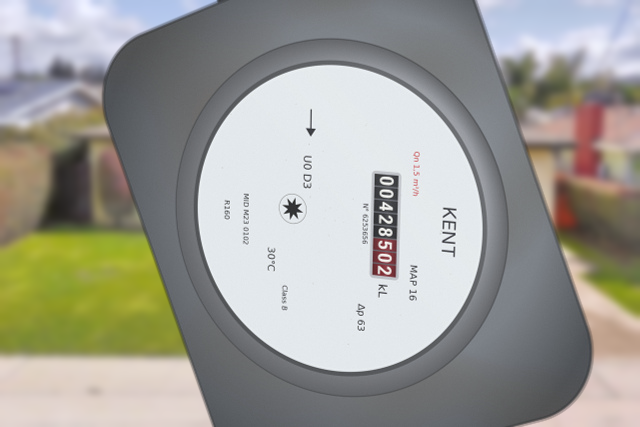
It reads 428.502; kL
